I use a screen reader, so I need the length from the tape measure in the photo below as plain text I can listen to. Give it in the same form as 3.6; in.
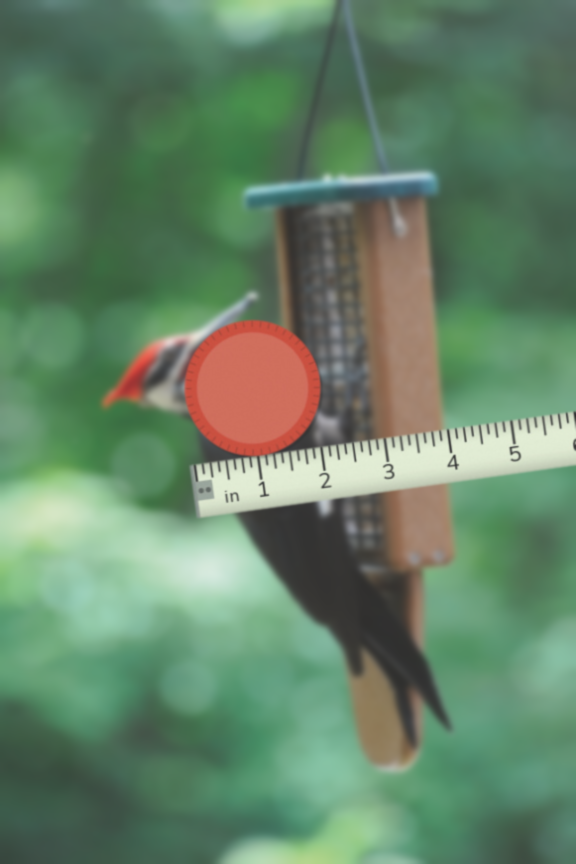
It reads 2.125; in
